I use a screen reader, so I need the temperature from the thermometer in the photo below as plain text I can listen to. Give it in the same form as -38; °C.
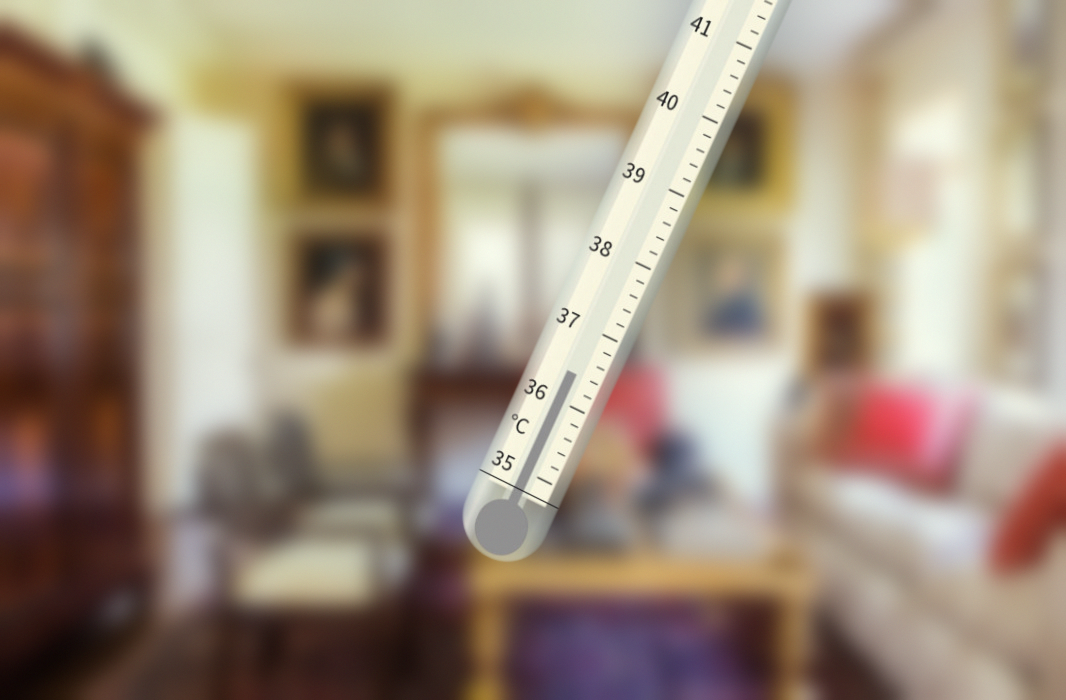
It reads 36.4; °C
